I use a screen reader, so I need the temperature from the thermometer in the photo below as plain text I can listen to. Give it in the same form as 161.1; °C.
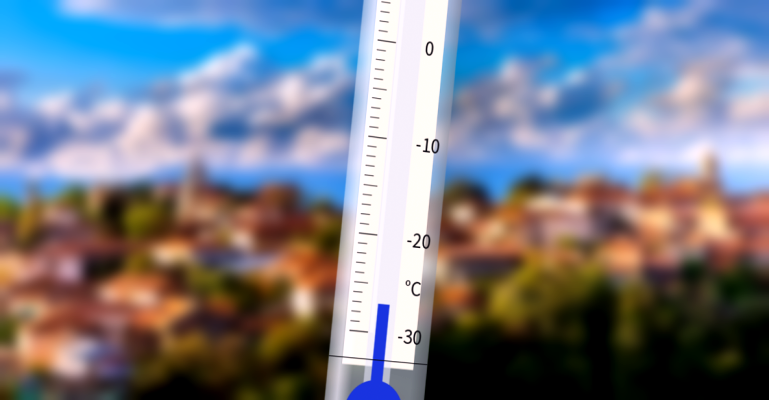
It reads -27; °C
